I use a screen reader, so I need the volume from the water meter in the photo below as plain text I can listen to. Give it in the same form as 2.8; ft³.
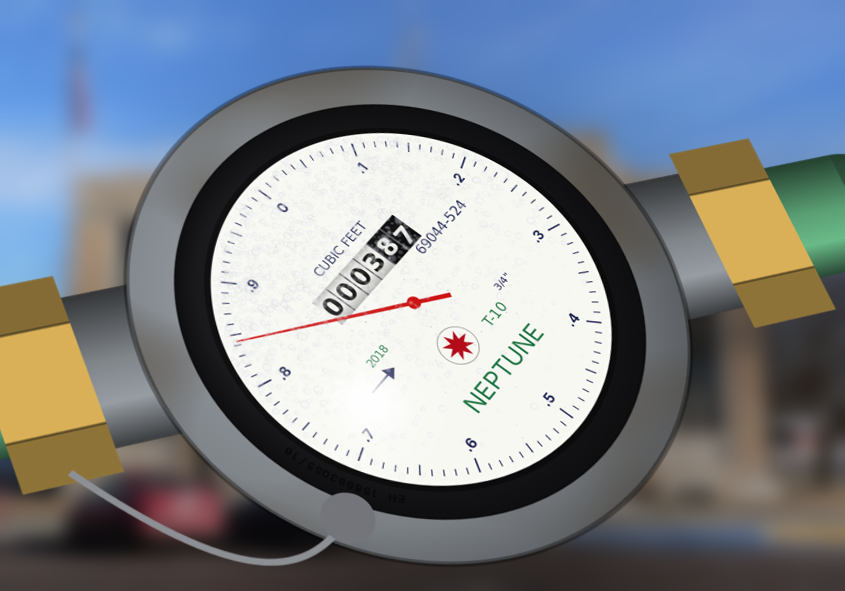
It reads 386.84; ft³
